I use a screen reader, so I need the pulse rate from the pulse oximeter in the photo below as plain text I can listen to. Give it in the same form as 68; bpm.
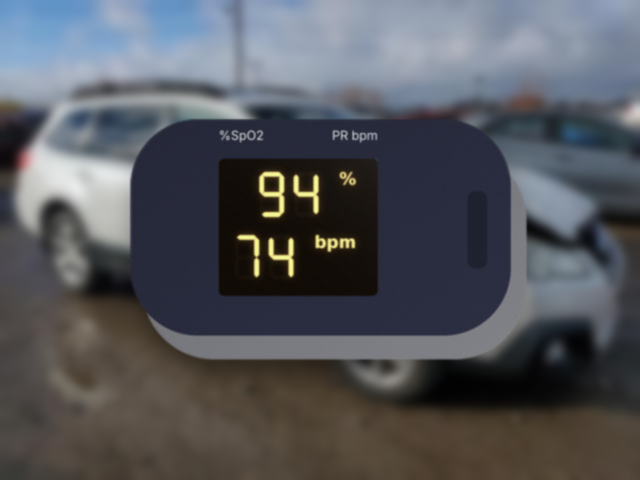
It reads 74; bpm
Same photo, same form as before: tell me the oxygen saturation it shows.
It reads 94; %
